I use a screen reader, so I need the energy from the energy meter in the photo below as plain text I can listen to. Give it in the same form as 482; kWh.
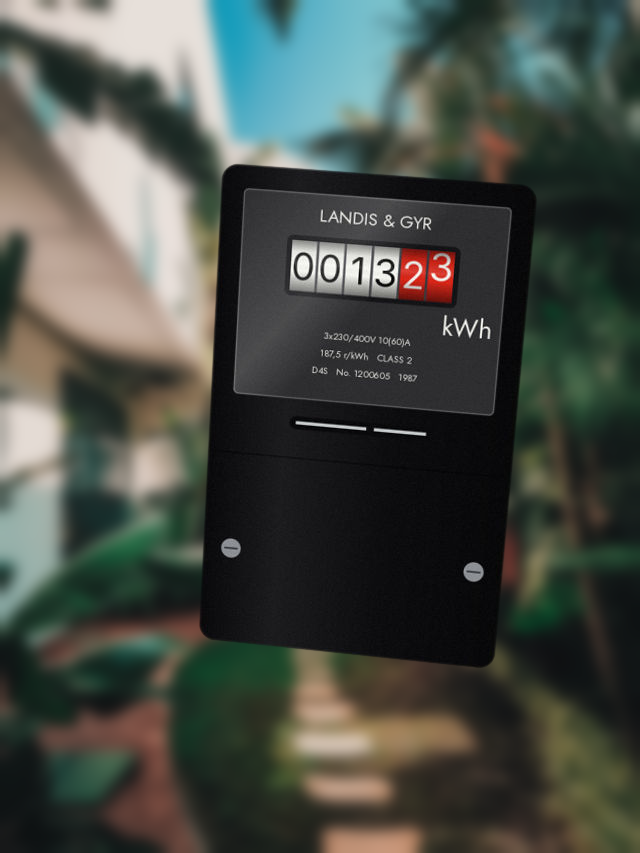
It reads 13.23; kWh
